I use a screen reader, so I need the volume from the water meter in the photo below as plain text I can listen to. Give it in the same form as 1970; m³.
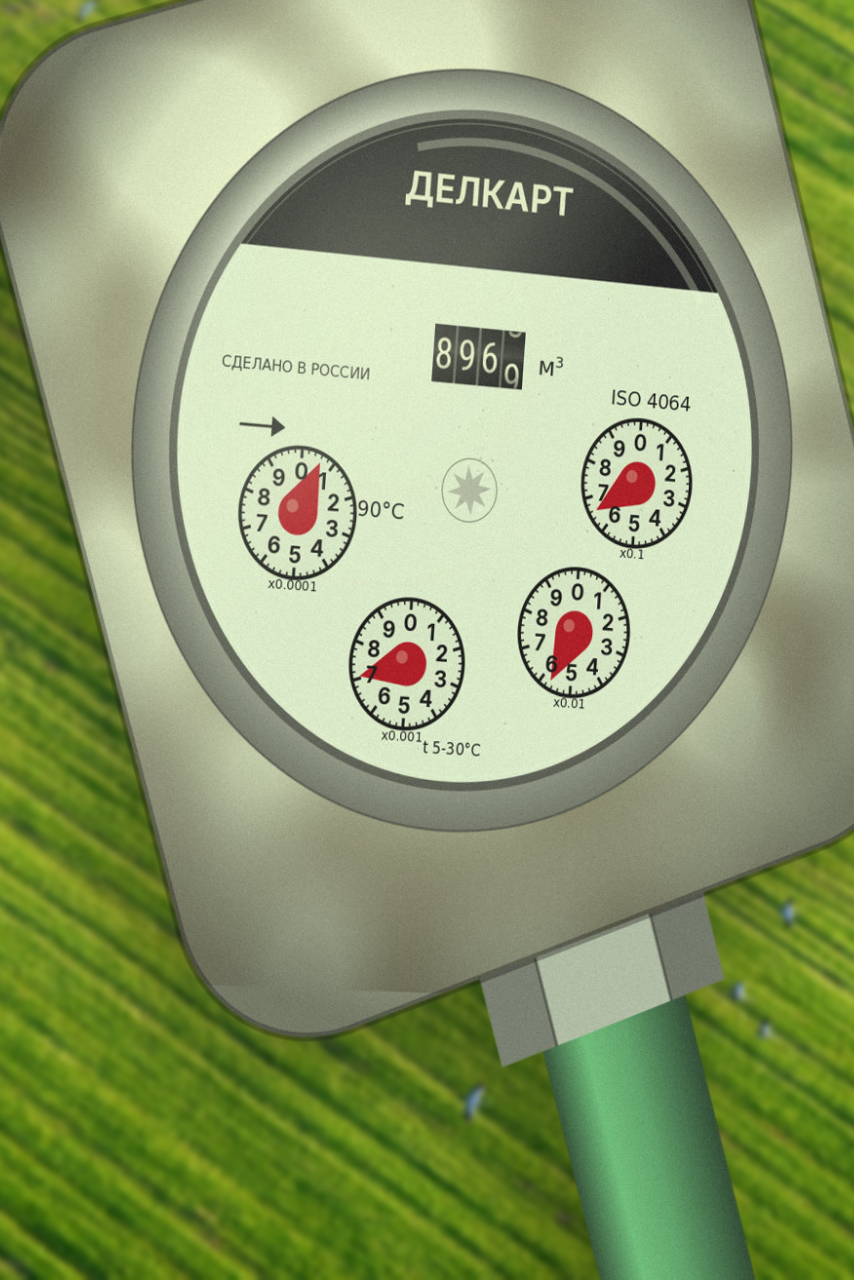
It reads 8968.6570; m³
